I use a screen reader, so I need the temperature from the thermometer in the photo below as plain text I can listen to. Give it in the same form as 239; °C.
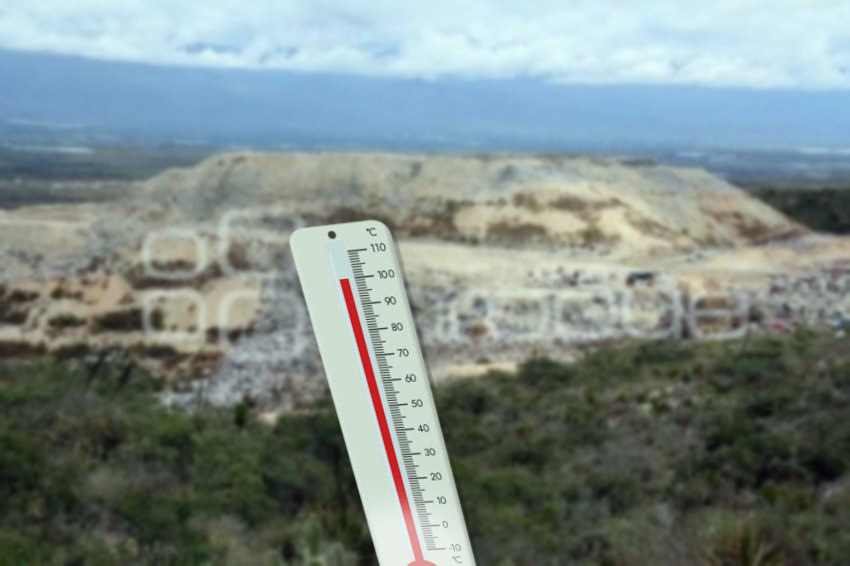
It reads 100; °C
